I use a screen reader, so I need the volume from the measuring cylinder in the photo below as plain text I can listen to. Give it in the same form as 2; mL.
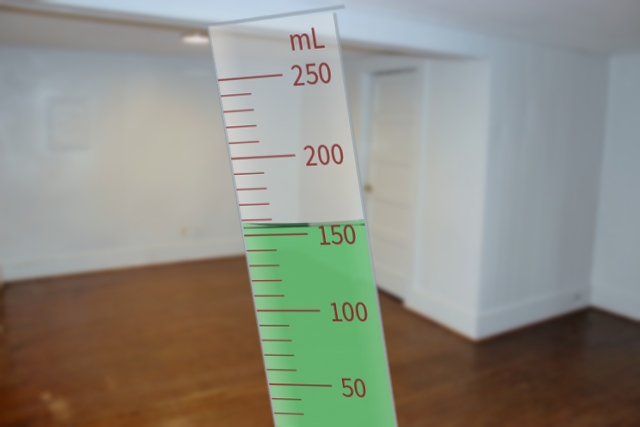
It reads 155; mL
